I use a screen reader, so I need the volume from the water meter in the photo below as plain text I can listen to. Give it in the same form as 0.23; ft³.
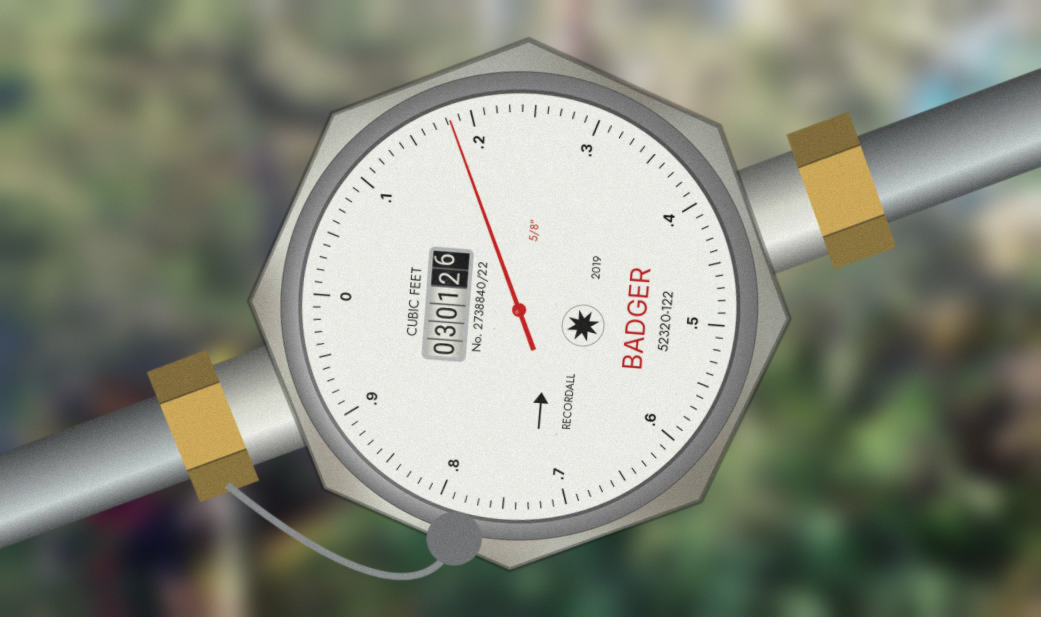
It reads 30126.18; ft³
